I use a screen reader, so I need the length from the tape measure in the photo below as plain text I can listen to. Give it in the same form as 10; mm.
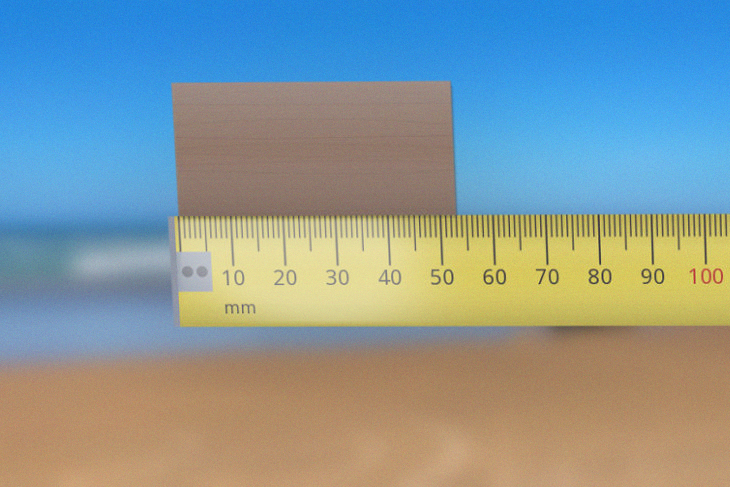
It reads 53; mm
